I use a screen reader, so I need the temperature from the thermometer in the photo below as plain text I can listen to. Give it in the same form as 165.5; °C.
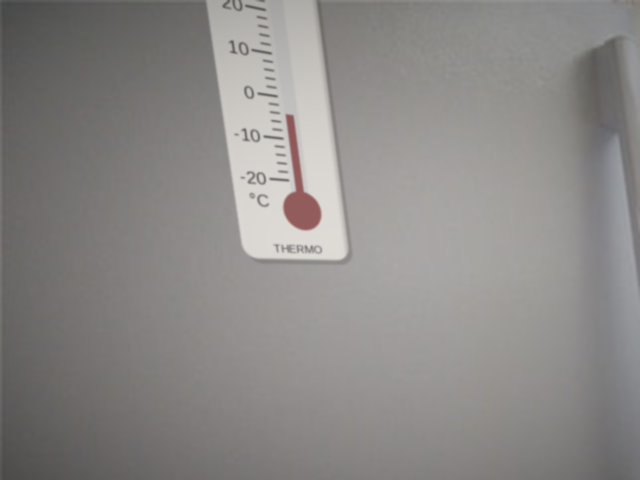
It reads -4; °C
